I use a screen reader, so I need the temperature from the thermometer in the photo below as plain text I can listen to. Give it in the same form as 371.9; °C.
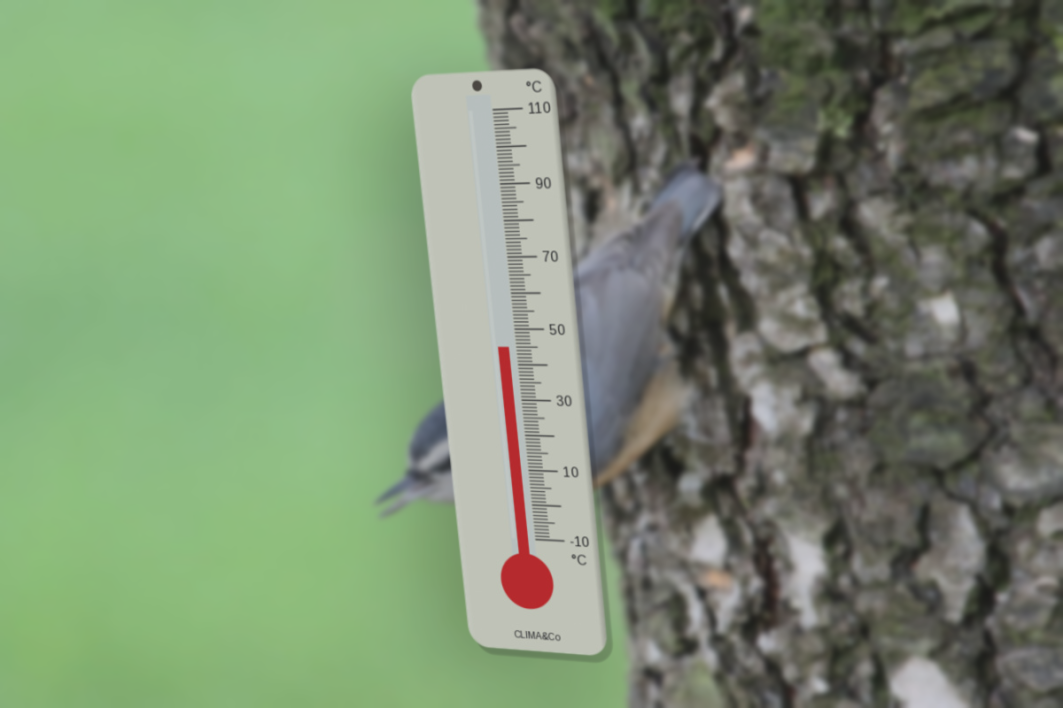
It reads 45; °C
